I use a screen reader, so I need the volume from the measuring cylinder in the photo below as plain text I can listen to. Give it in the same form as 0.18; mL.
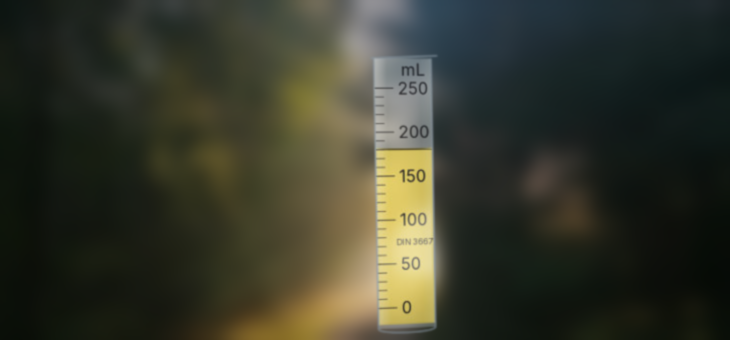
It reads 180; mL
